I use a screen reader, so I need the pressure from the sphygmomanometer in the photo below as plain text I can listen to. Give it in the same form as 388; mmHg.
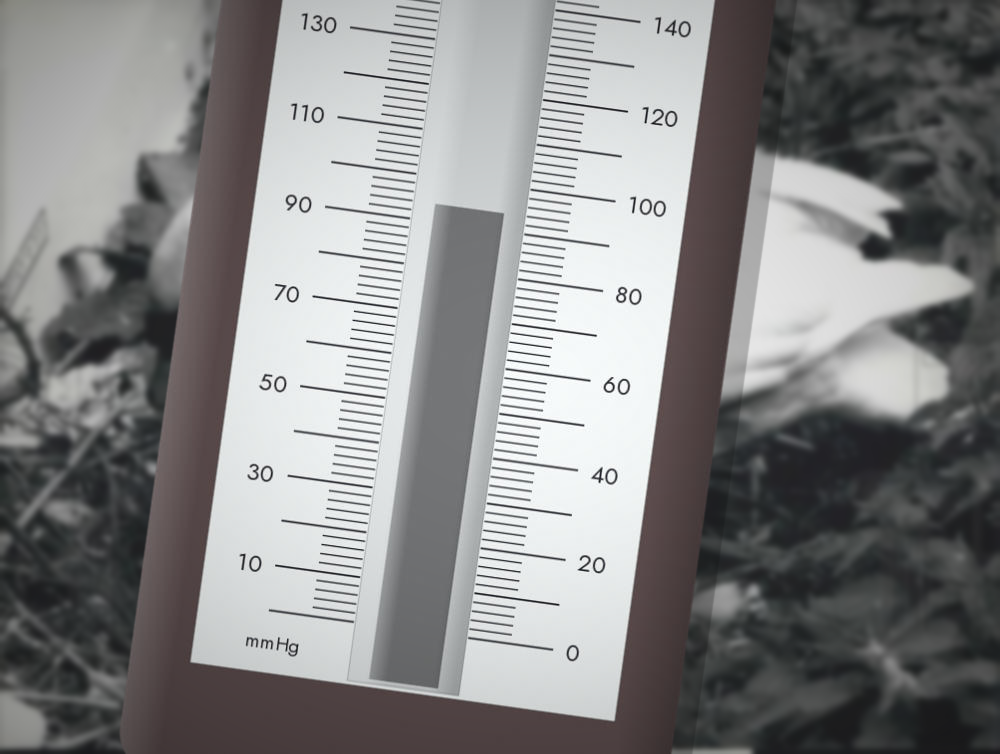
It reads 94; mmHg
